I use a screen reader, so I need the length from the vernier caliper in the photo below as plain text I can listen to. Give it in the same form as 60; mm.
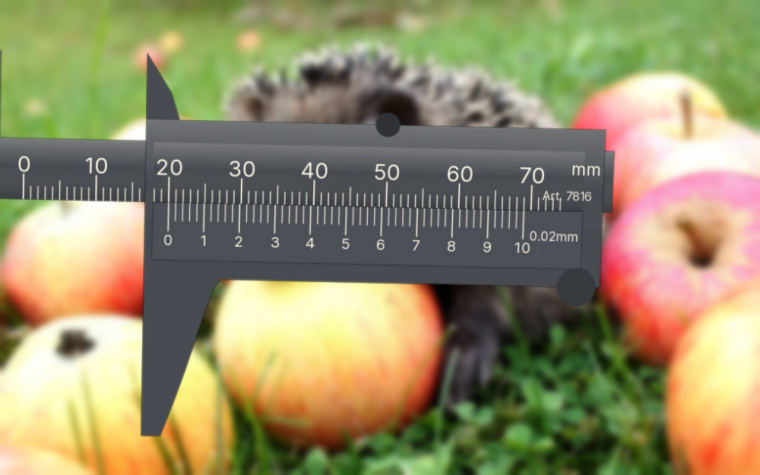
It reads 20.0; mm
